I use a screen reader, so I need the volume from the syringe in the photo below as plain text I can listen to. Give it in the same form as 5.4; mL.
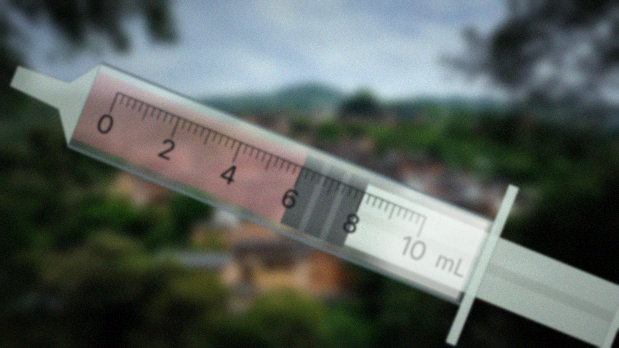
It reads 6; mL
